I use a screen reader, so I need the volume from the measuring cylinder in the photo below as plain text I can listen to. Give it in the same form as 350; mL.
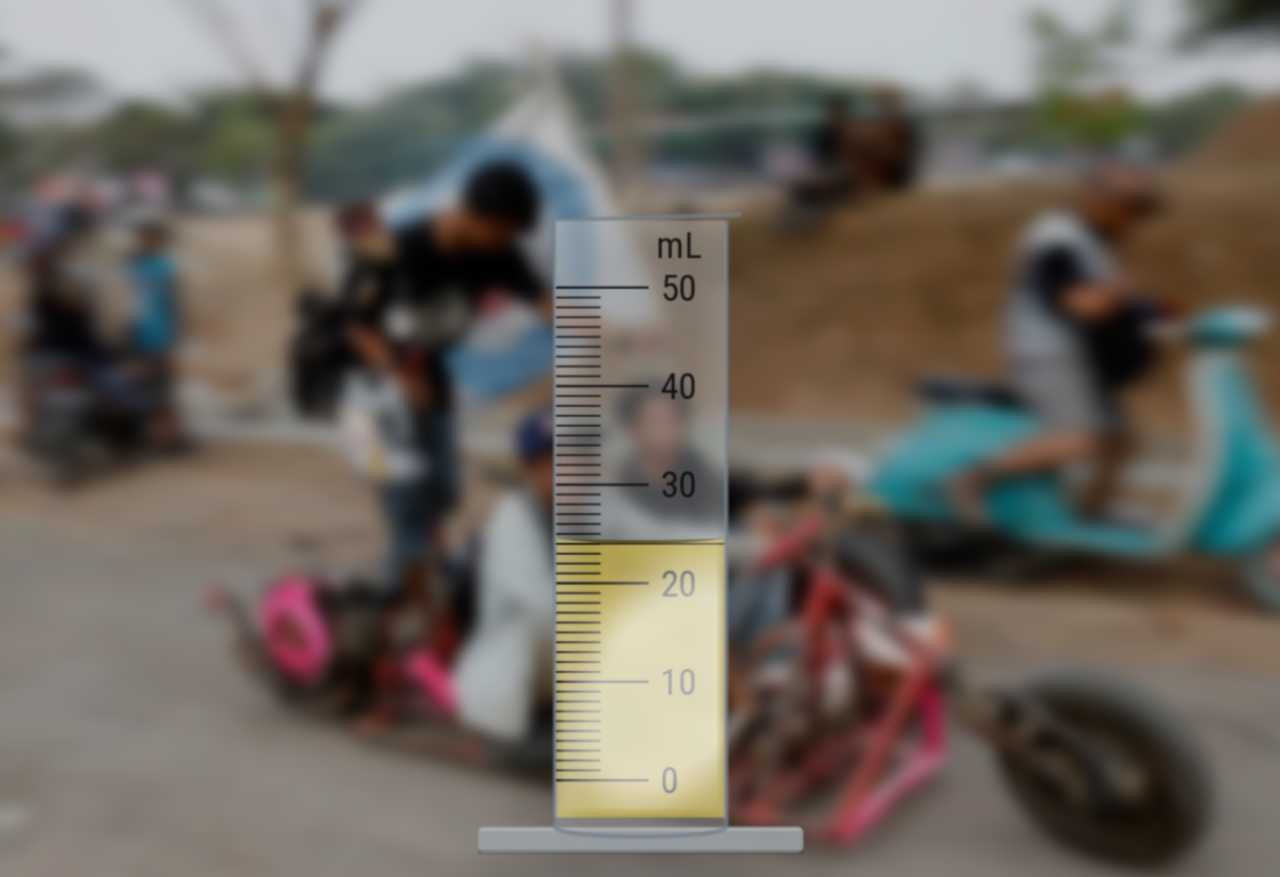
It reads 24; mL
